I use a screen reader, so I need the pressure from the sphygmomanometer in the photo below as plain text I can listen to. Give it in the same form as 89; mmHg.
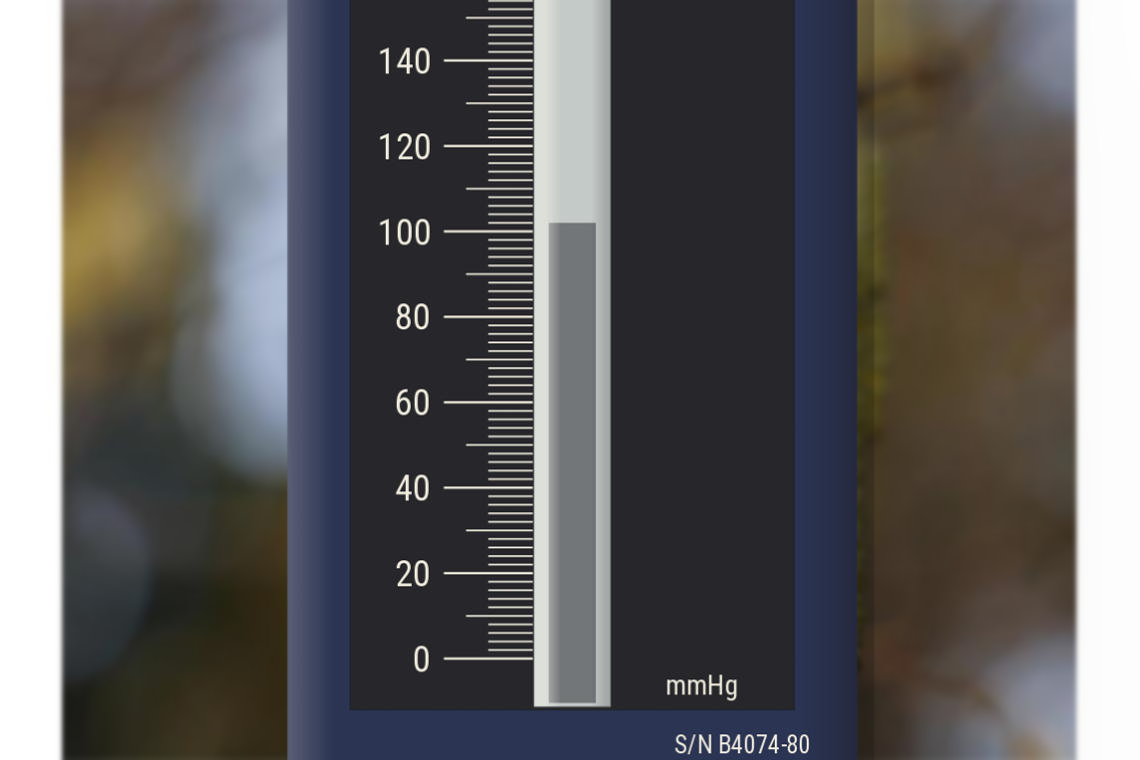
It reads 102; mmHg
